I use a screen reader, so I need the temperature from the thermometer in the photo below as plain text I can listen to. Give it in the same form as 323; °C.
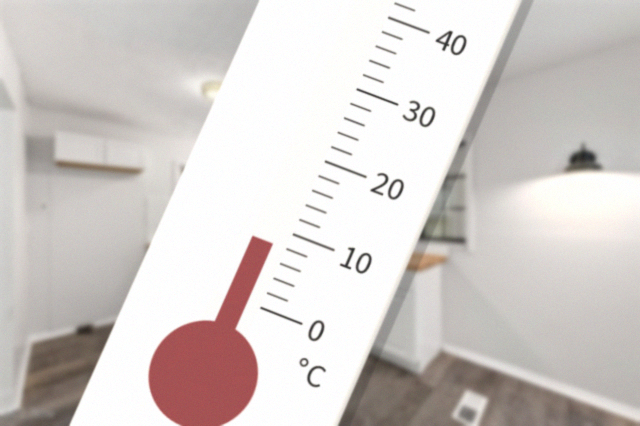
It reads 8; °C
